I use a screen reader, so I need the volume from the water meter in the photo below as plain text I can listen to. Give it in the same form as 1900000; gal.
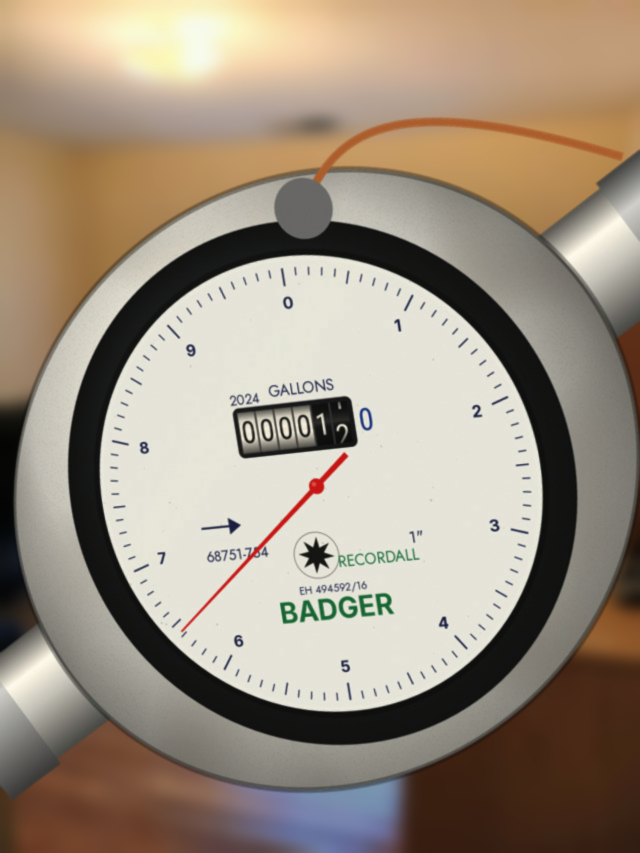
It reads 116.4; gal
